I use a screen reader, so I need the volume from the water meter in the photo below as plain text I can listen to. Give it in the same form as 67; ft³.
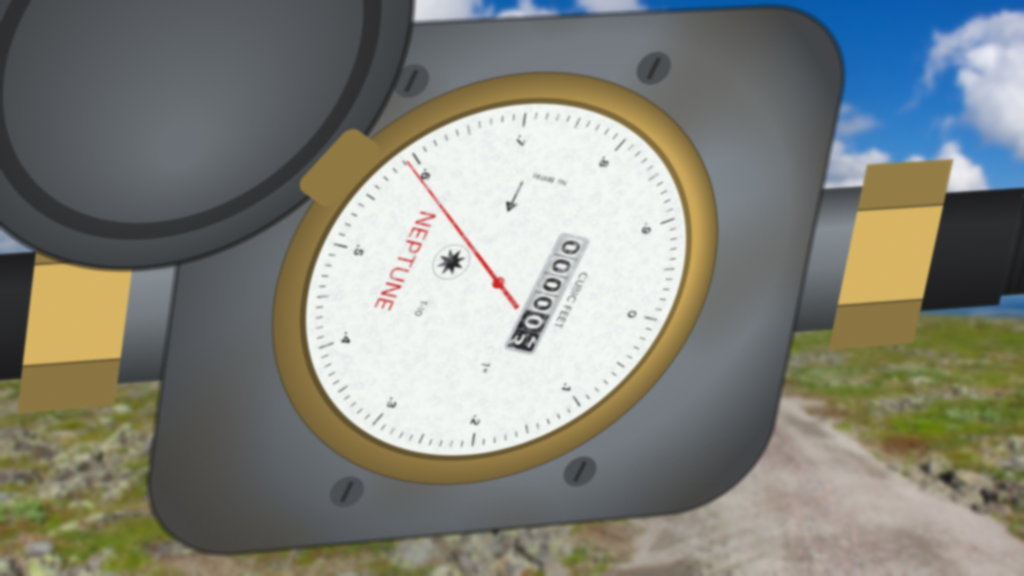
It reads 2.59; ft³
